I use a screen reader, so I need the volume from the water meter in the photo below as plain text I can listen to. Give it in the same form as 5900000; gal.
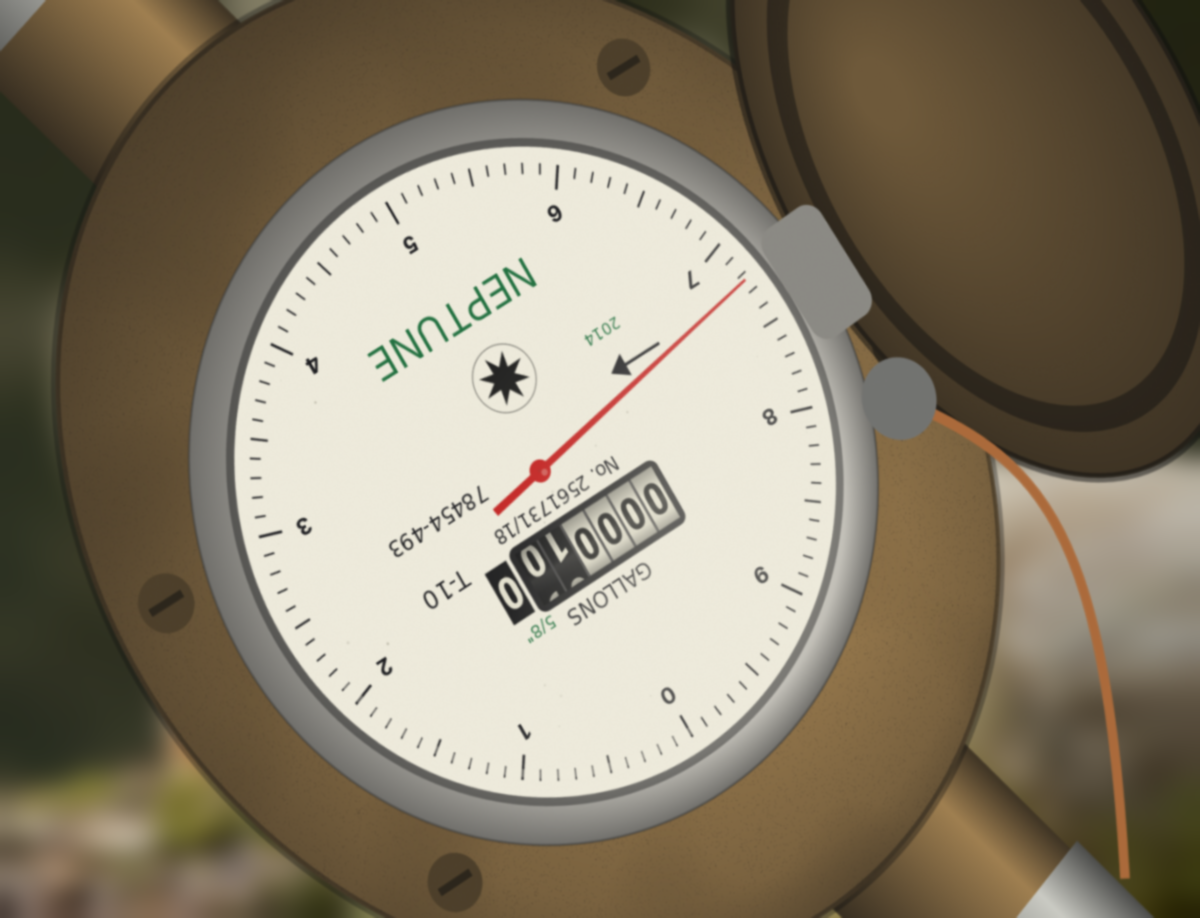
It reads 97.2; gal
